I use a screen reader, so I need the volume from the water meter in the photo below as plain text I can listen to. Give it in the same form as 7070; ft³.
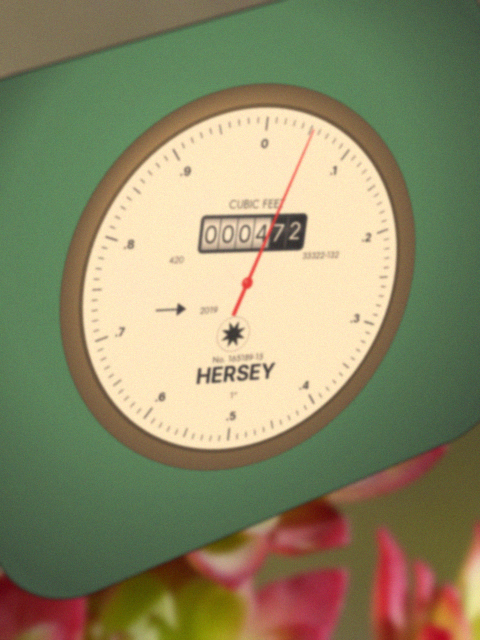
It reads 472.05; ft³
